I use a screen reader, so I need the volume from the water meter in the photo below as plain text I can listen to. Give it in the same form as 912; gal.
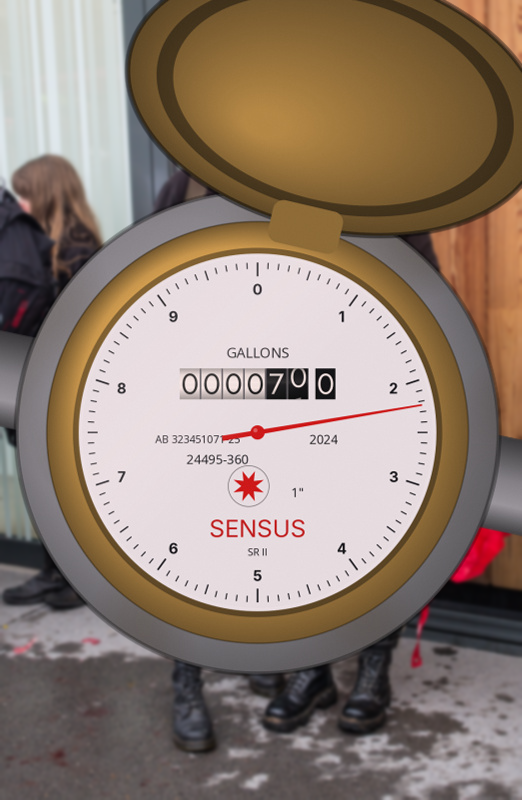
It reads 702.2; gal
